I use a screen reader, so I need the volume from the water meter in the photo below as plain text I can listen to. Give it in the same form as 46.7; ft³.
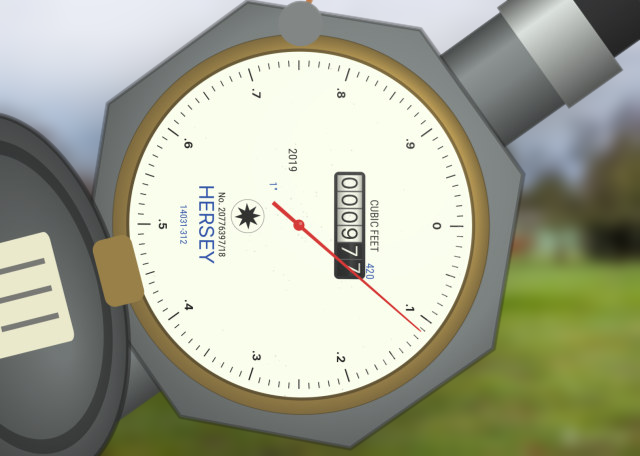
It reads 977.11; ft³
